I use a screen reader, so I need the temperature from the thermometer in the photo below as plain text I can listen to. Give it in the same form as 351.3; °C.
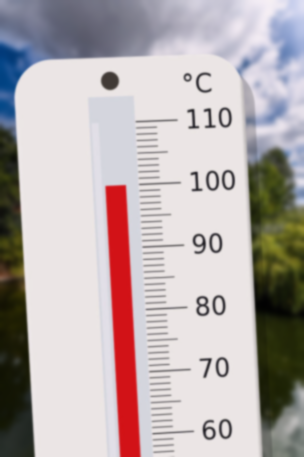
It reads 100; °C
